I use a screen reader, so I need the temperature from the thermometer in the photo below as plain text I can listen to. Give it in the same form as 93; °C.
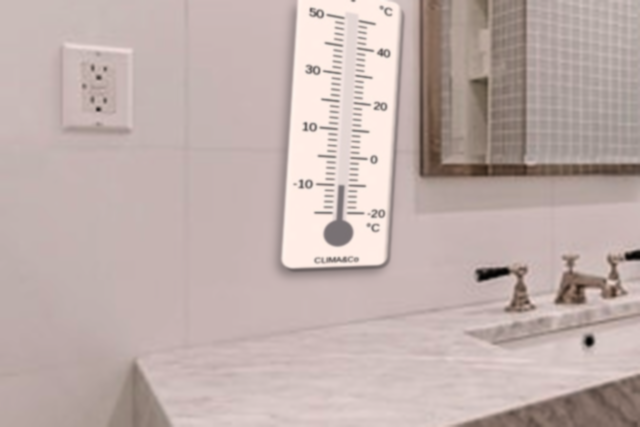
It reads -10; °C
